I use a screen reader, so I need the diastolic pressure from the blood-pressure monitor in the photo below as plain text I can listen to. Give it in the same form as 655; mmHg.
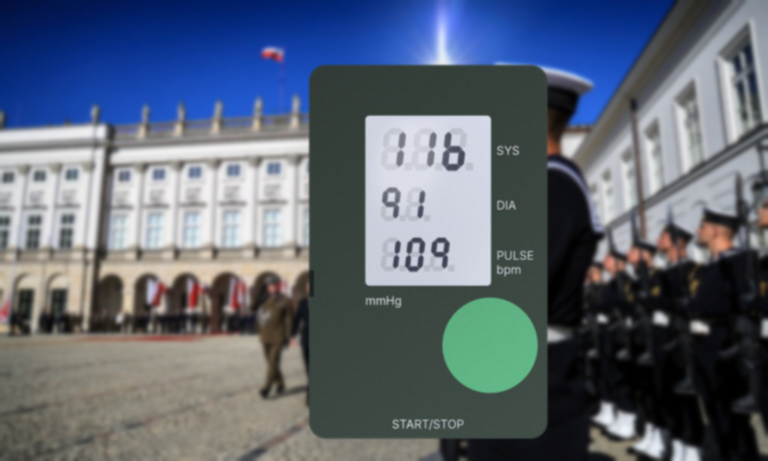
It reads 91; mmHg
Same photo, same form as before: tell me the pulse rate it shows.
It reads 109; bpm
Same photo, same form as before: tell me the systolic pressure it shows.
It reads 116; mmHg
